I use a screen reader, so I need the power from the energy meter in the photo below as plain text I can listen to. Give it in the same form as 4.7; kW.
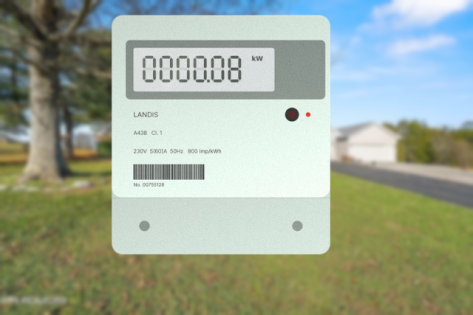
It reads 0.08; kW
